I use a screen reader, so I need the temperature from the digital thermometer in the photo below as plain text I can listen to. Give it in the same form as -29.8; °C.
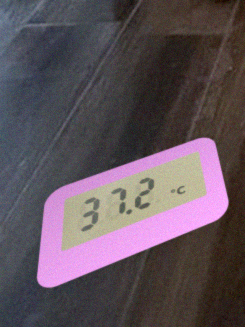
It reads 37.2; °C
